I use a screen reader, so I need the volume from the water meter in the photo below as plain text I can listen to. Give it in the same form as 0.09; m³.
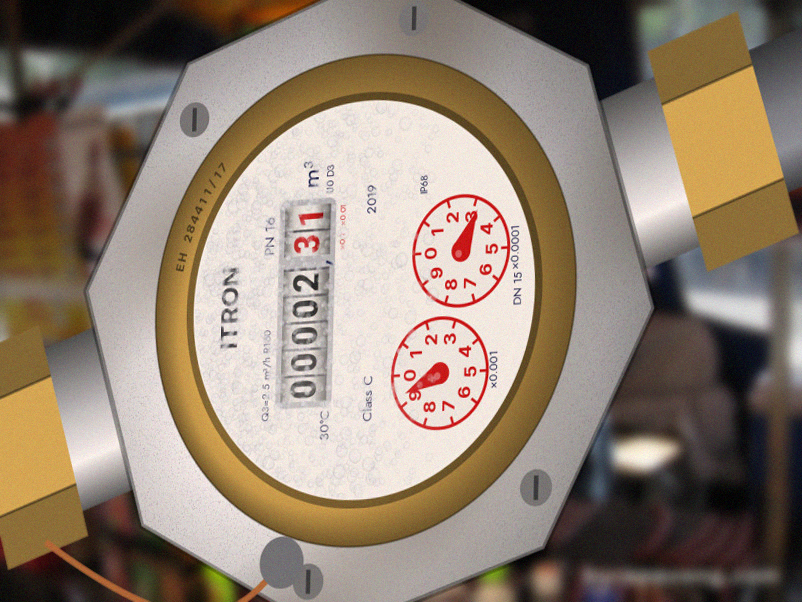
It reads 2.3093; m³
